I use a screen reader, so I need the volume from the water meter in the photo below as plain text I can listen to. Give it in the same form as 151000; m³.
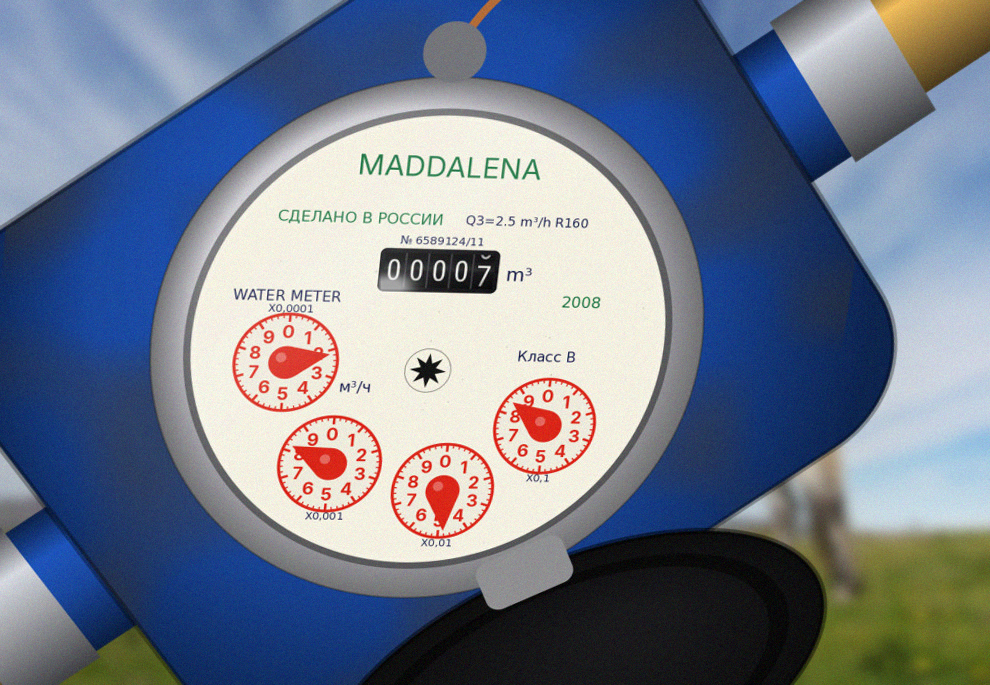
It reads 6.8482; m³
